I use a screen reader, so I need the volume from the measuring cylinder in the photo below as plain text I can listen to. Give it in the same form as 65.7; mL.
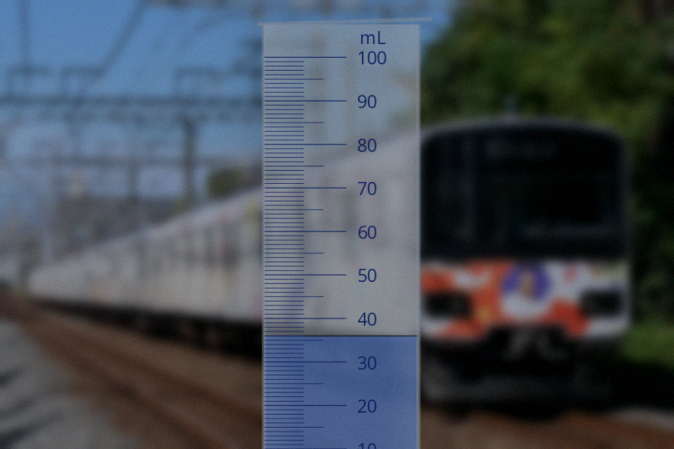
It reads 36; mL
